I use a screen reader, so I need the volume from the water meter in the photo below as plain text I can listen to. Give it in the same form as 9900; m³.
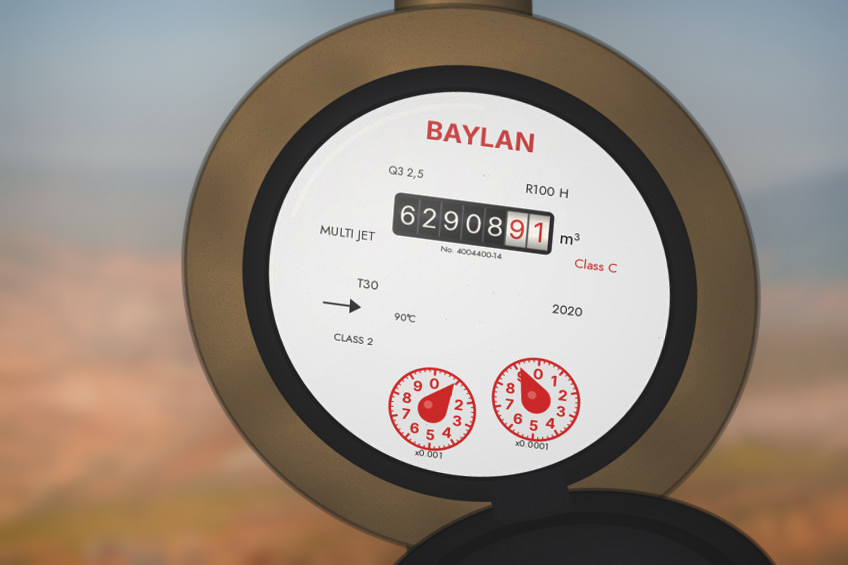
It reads 62908.9109; m³
